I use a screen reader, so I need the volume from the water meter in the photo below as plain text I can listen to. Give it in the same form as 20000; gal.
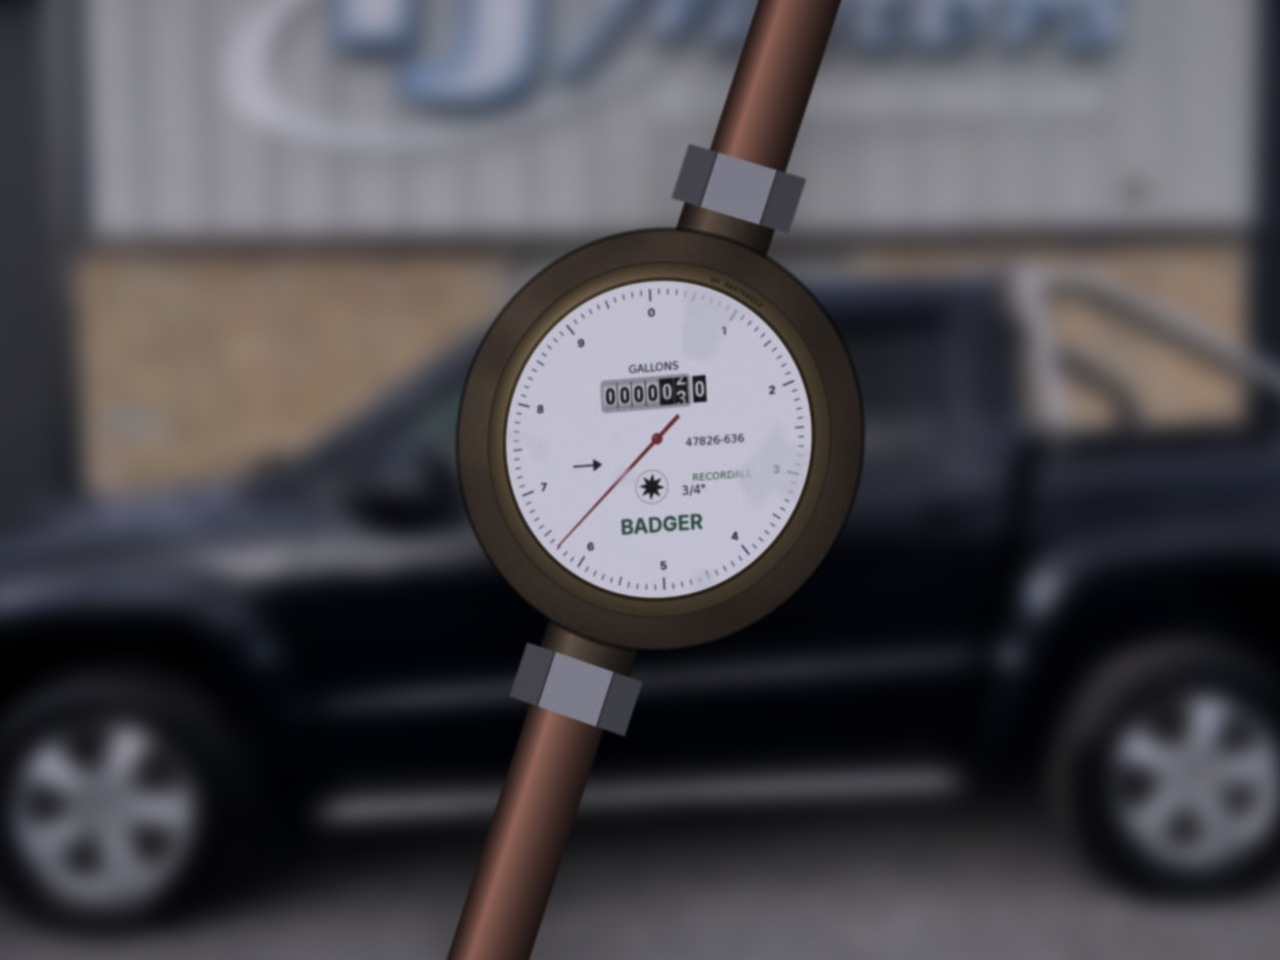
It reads 26.3; gal
